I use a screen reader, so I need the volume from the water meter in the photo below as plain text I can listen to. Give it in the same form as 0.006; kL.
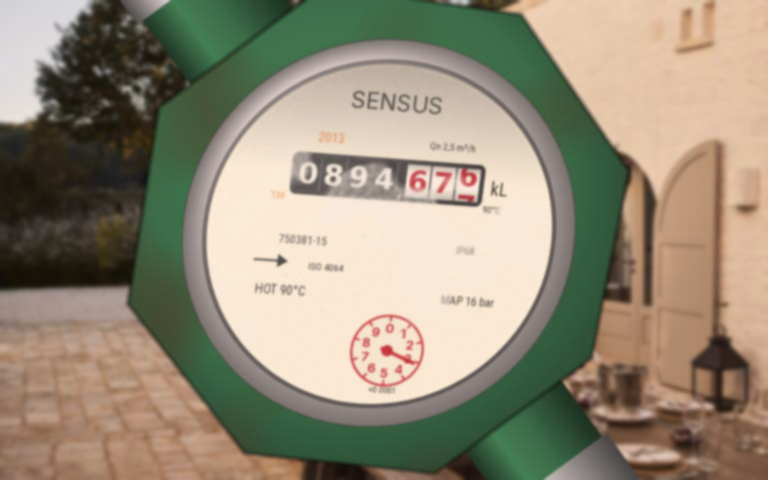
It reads 894.6763; kL
